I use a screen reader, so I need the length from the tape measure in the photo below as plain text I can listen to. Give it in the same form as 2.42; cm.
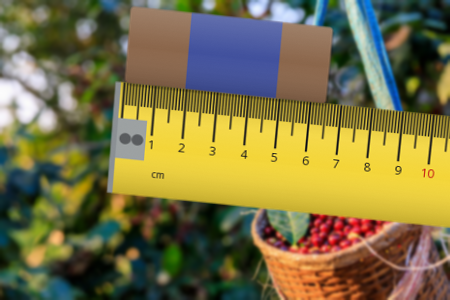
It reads 6.5; cm
